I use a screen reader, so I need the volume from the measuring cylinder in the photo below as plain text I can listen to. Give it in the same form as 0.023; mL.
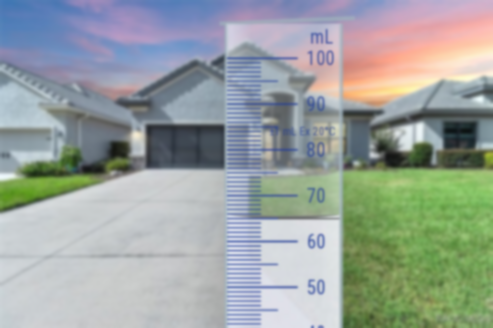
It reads 65; mL
